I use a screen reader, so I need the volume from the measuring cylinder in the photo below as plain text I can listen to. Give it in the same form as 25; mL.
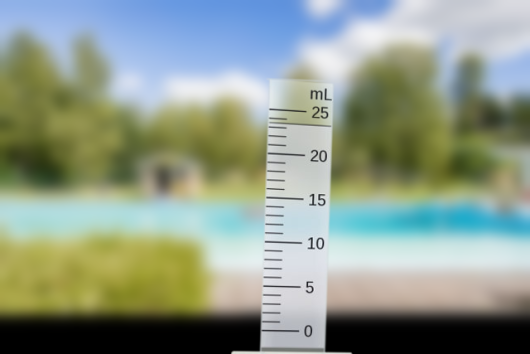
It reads 23.5; mL
